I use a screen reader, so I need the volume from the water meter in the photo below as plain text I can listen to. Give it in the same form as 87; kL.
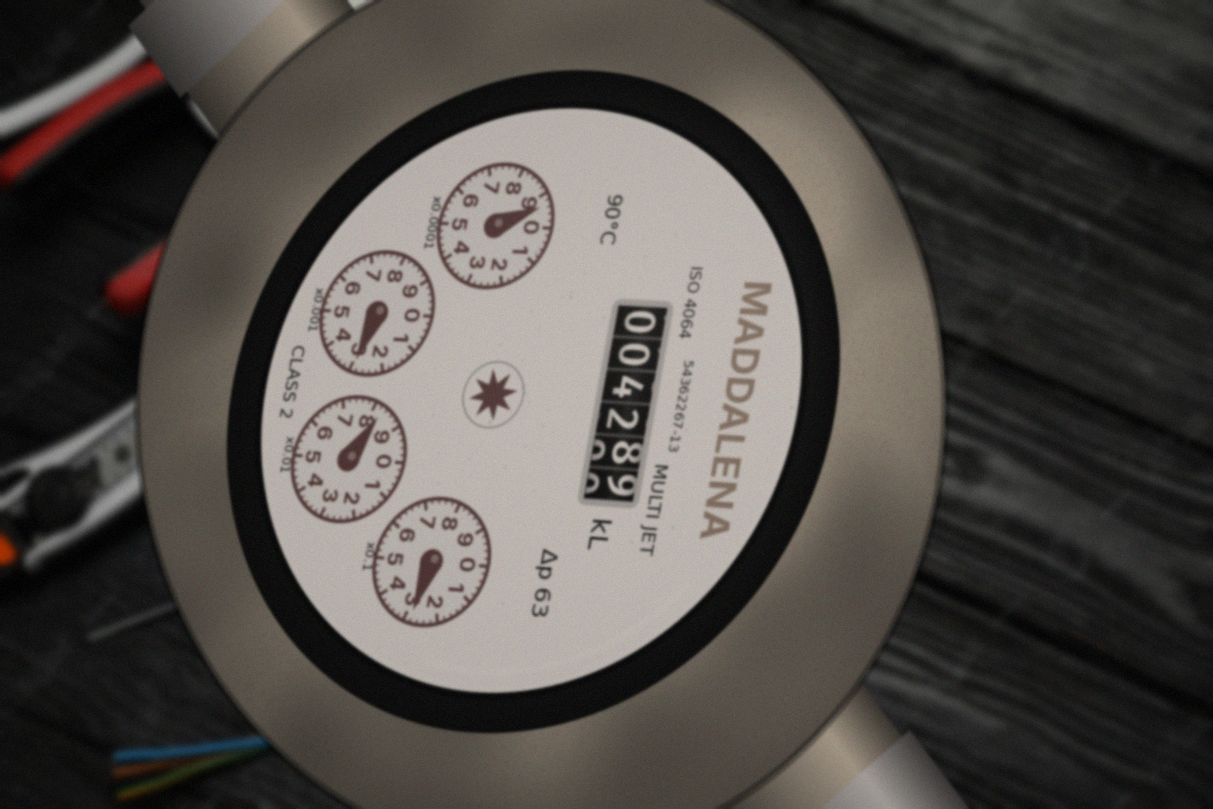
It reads 4289.2829; kL
